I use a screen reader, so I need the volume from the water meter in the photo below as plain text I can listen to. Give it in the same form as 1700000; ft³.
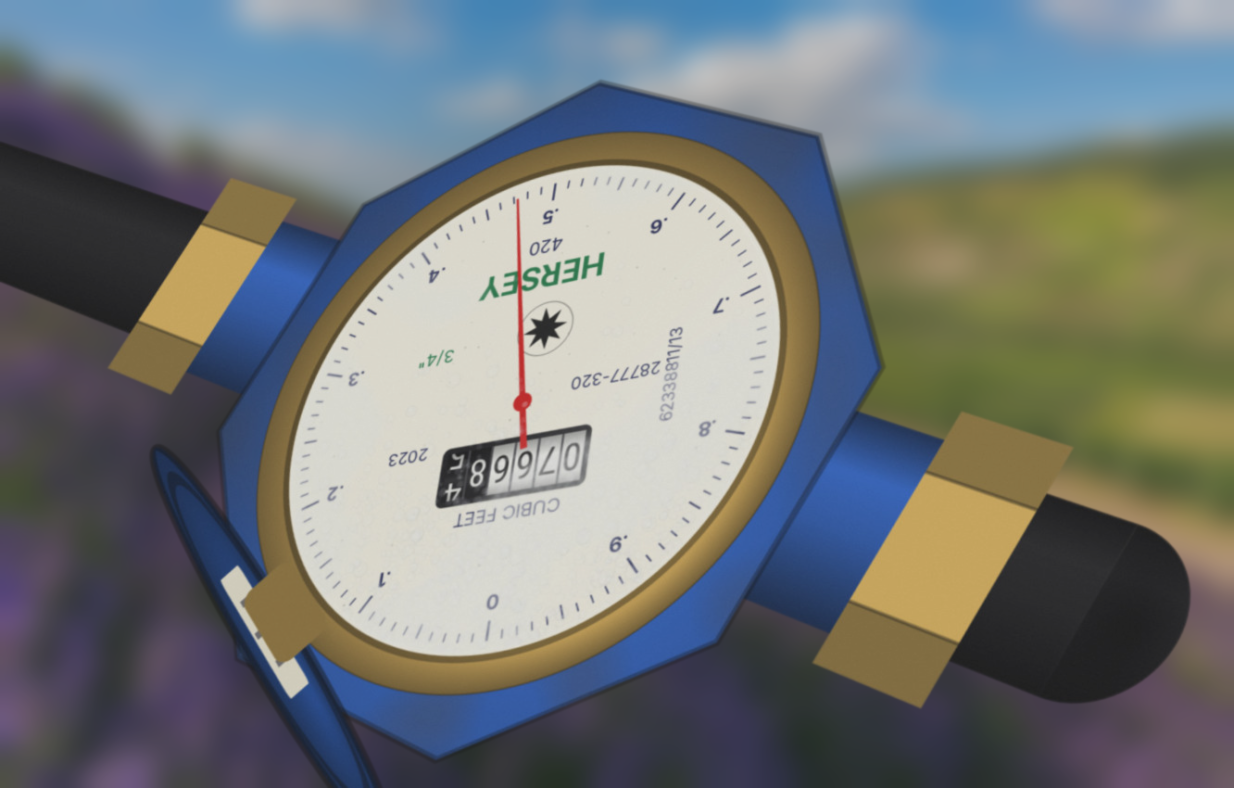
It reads 76684.47; ft³
